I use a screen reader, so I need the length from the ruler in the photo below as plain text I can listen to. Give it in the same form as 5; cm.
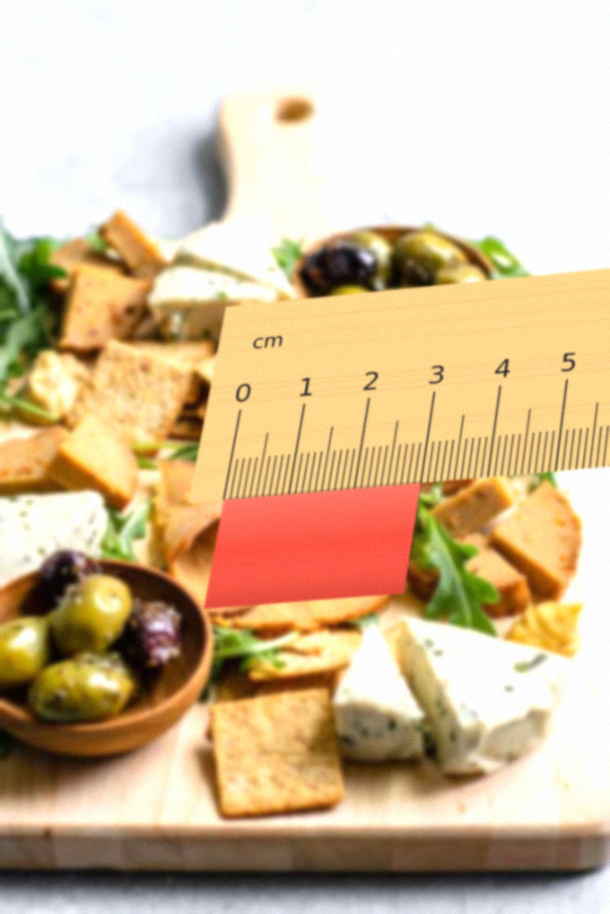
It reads 3; cm
